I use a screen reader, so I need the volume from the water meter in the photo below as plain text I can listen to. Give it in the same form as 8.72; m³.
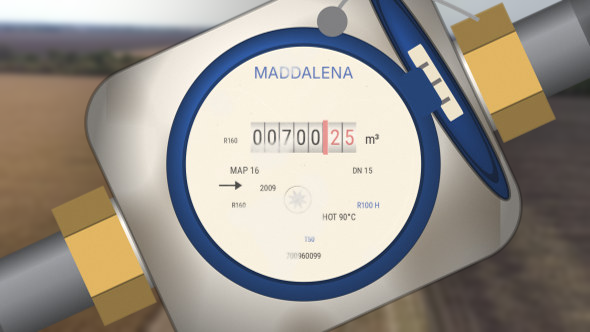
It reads 700.25; m³
